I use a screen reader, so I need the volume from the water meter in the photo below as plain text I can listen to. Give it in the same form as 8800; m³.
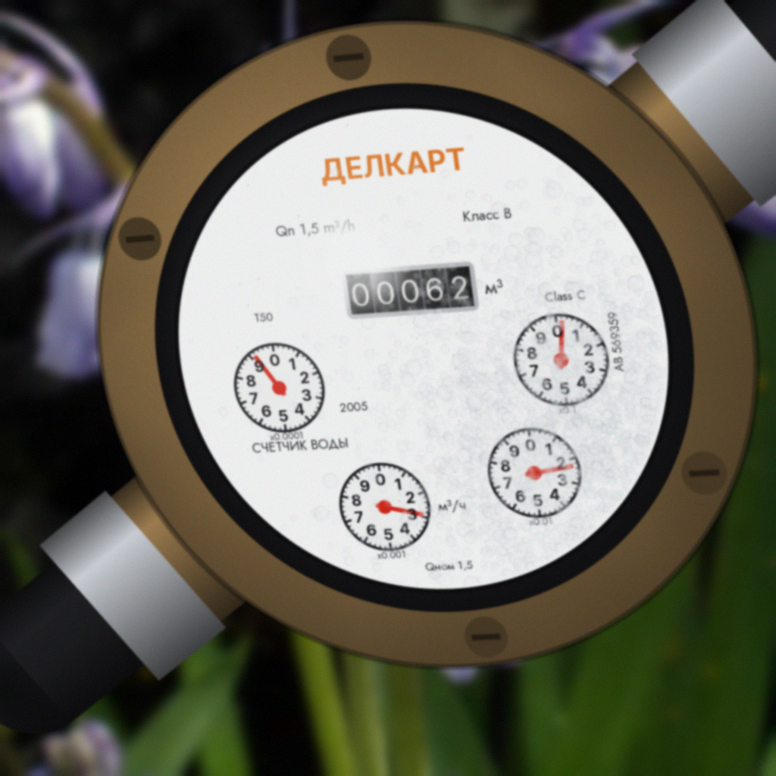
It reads 62.0229; m³
